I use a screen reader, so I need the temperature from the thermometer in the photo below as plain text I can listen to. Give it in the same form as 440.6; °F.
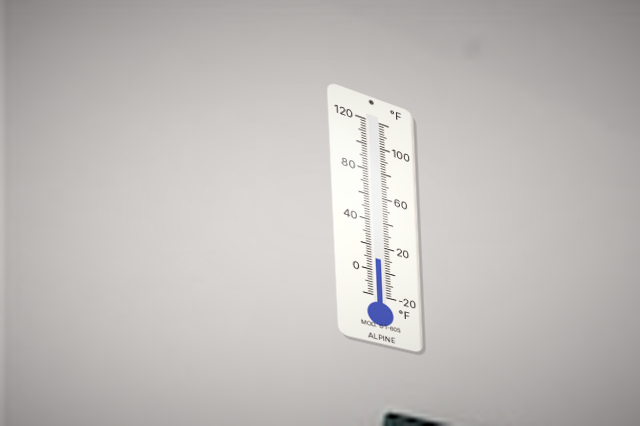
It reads 10; °F
